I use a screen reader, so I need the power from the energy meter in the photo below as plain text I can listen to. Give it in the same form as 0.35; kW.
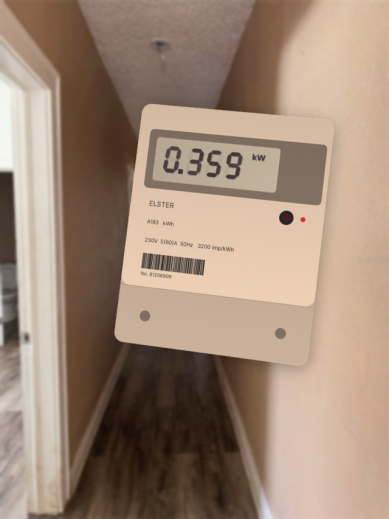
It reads 0.359; kW
